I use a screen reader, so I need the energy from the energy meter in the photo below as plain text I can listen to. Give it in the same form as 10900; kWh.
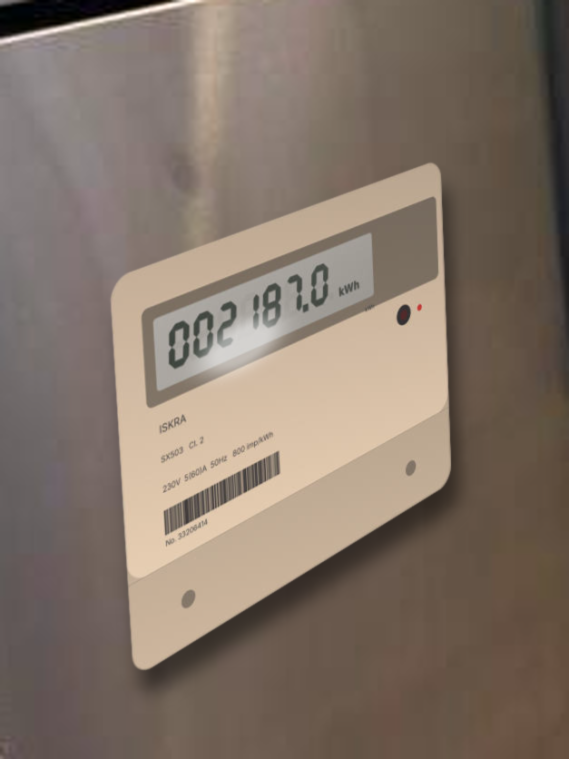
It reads 2187.0; kWh
